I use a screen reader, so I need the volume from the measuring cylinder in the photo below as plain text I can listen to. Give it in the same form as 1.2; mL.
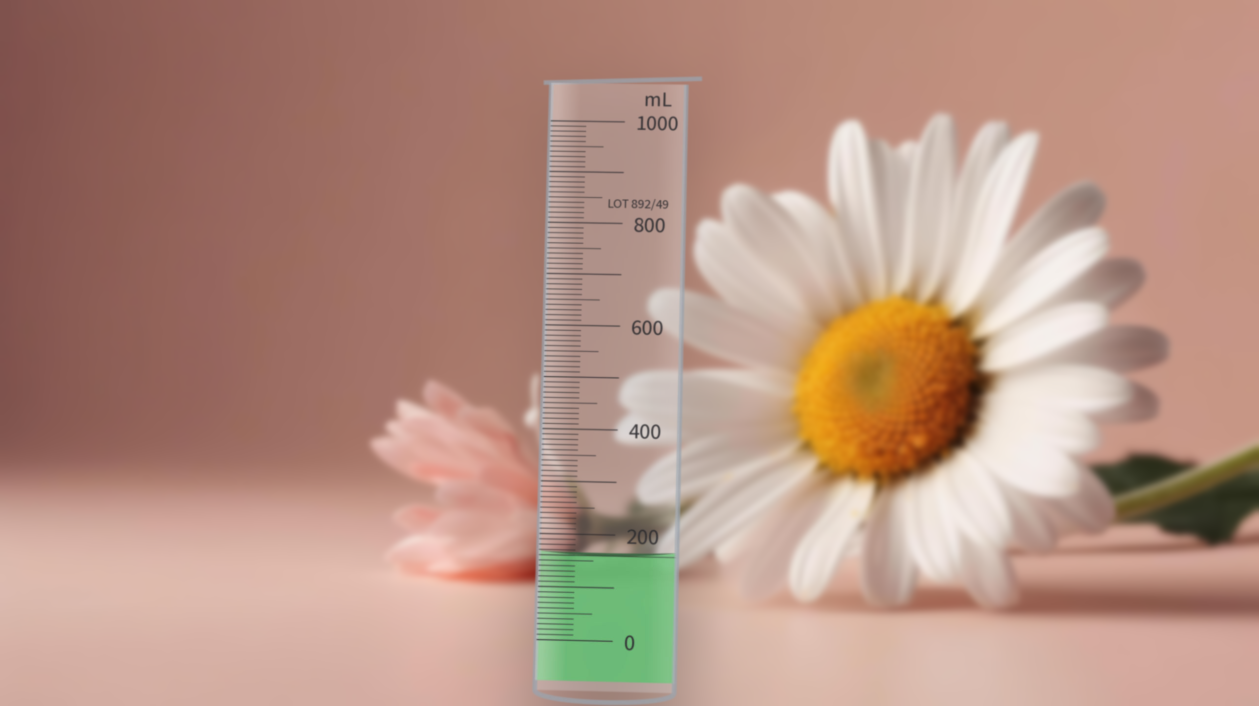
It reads 160; mL
